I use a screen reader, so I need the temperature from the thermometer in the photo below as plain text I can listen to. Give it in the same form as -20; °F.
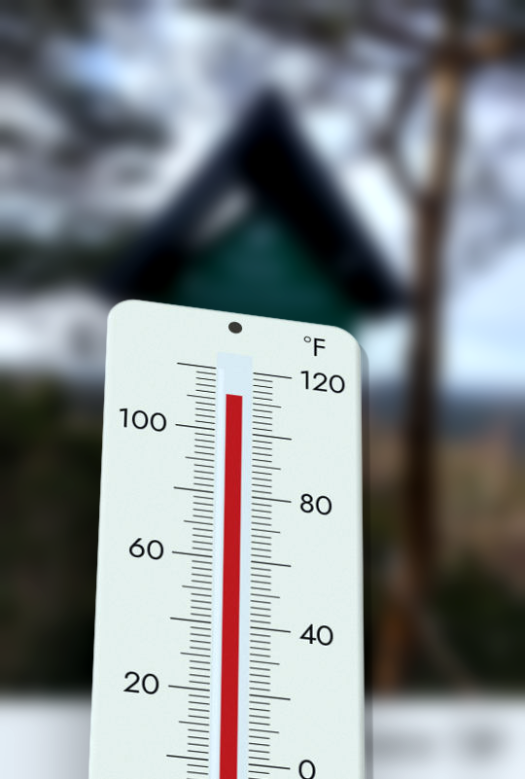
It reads 112; °F
